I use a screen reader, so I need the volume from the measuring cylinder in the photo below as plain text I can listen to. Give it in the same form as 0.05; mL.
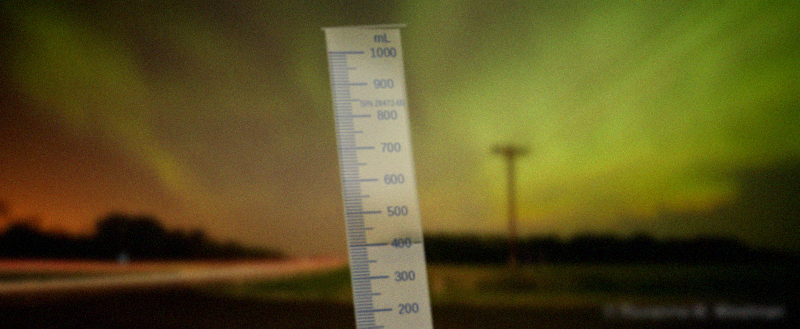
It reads 400; mL
